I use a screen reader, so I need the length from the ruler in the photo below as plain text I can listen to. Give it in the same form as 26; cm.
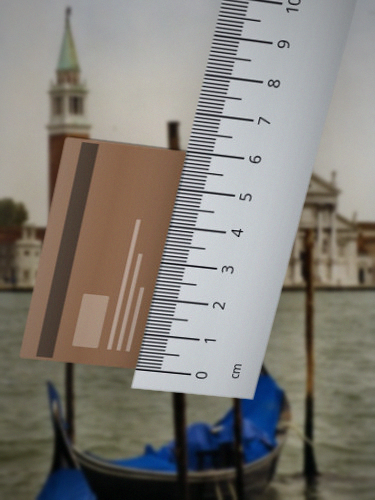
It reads 6; cm
